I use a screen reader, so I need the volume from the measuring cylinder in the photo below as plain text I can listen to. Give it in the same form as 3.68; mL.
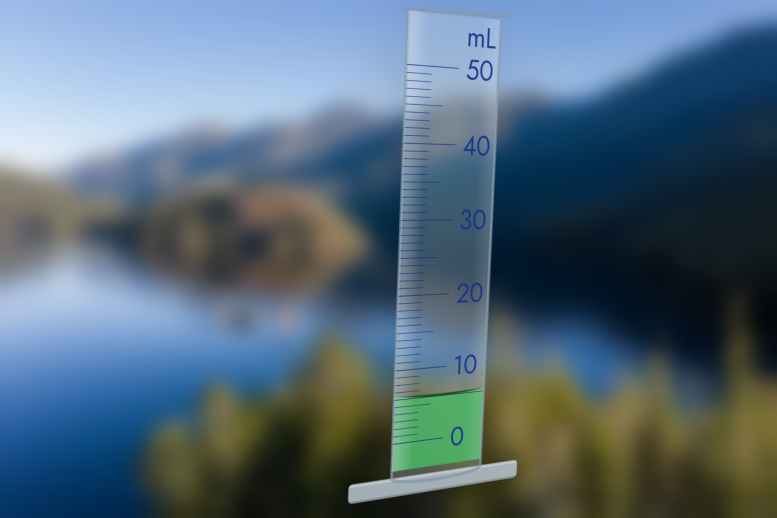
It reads 6; mL
